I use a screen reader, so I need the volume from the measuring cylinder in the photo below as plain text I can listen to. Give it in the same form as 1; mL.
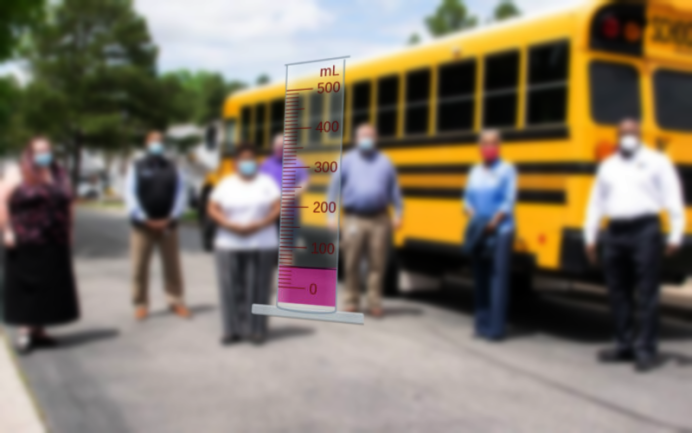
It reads 50; mL
